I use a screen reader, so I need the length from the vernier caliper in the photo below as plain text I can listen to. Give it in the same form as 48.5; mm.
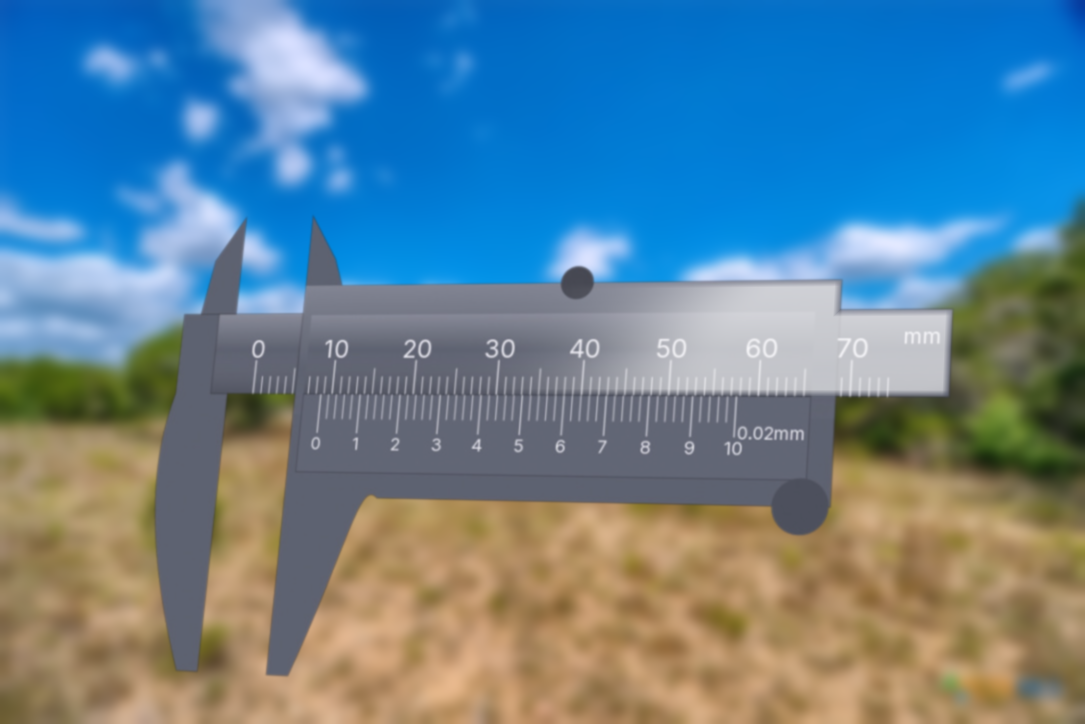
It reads 8.6; mm
